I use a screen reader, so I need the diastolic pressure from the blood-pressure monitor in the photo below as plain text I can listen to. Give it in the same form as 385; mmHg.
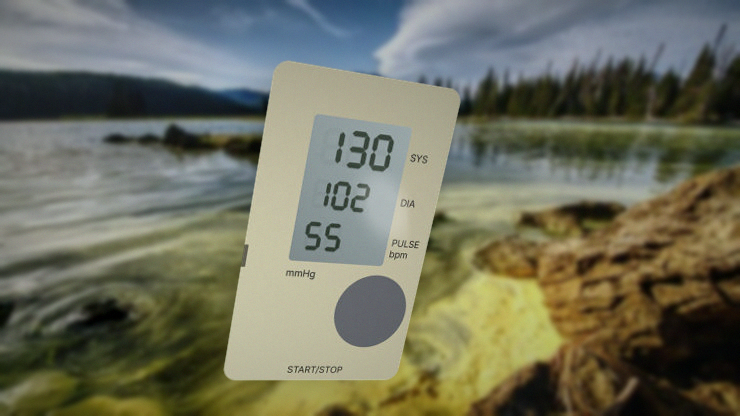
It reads 102; mmHg
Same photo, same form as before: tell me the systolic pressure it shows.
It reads 130; mmHg
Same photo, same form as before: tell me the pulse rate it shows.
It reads 55; bpm
